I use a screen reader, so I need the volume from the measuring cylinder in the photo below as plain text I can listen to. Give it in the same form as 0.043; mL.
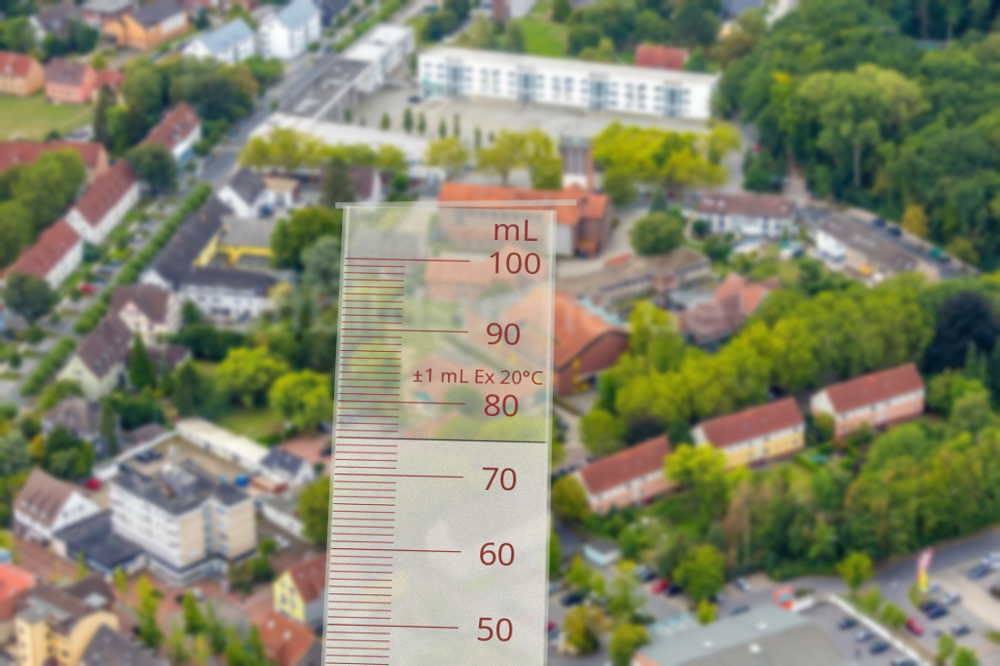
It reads 75; mL
